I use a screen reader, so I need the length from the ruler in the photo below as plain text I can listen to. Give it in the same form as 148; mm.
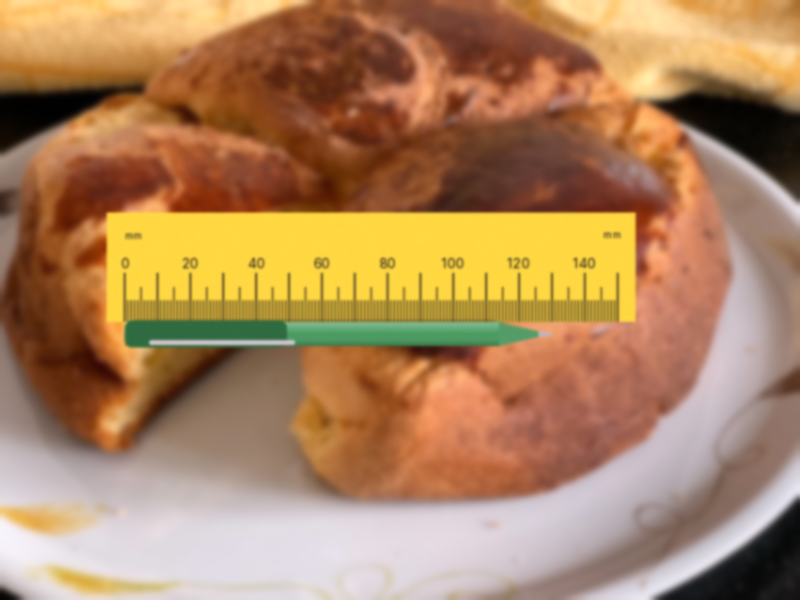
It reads 130; mm
